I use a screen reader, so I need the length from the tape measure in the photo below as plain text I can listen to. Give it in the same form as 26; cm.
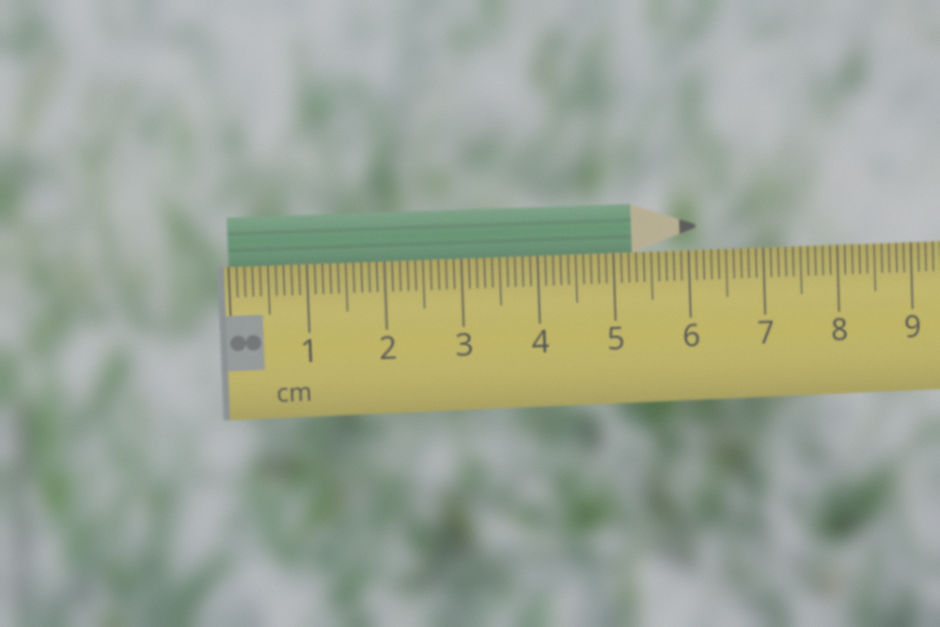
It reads 6.1; cm
